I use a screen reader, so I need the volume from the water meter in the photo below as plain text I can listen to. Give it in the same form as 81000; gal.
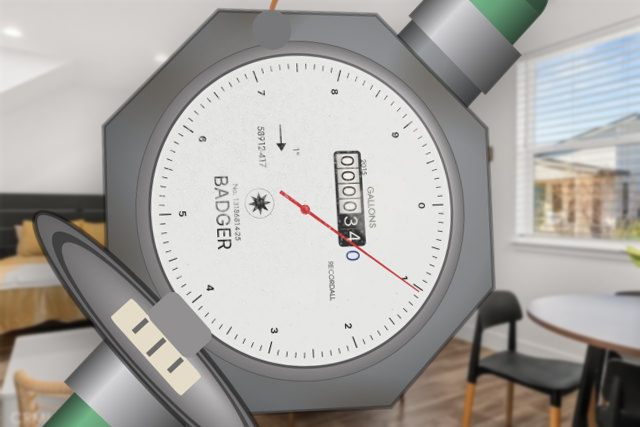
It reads 341.0; gal
